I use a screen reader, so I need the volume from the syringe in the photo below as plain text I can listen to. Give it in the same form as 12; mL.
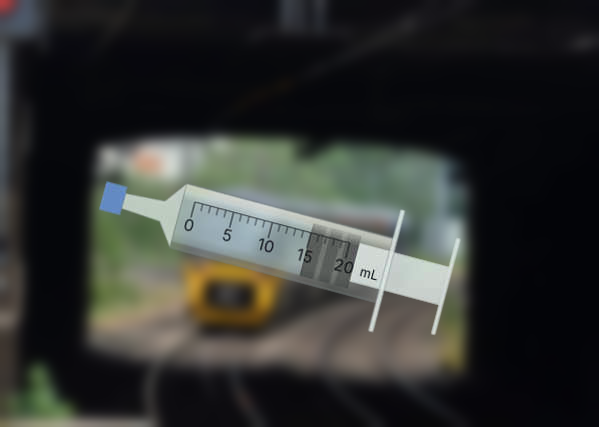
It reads 15; mL
